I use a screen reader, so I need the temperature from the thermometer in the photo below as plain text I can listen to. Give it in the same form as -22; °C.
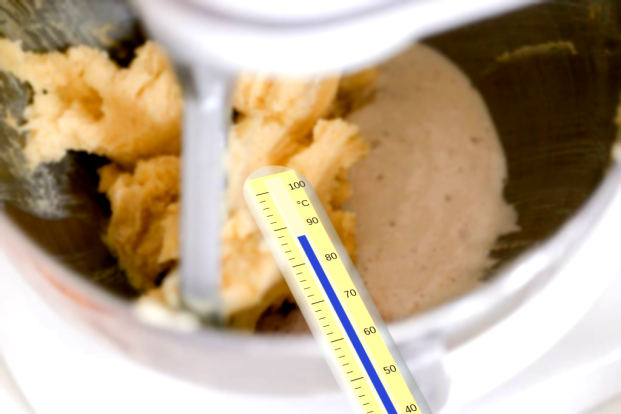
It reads 87; °C
